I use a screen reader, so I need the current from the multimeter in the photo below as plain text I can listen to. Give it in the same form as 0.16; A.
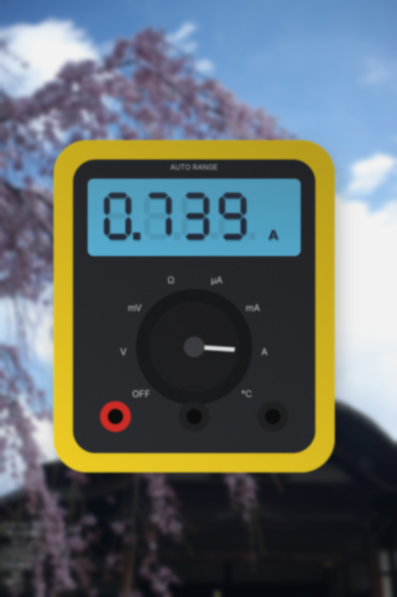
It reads 0.739; A
